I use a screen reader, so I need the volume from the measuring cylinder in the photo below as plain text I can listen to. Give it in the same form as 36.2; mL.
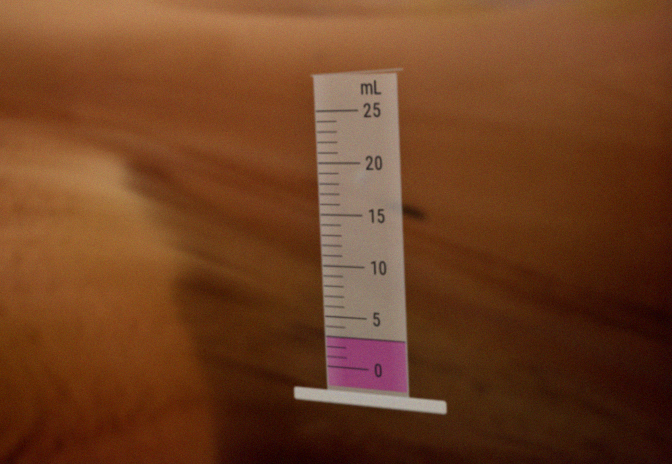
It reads 3; mL
